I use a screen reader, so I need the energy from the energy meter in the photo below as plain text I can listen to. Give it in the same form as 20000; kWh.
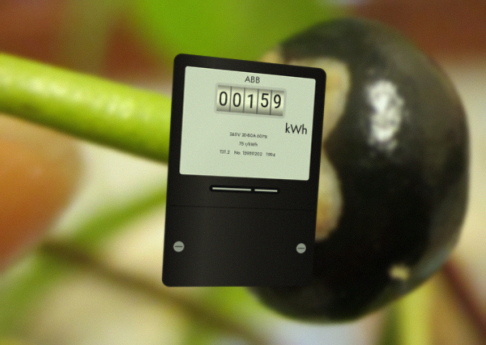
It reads 159; kWh
